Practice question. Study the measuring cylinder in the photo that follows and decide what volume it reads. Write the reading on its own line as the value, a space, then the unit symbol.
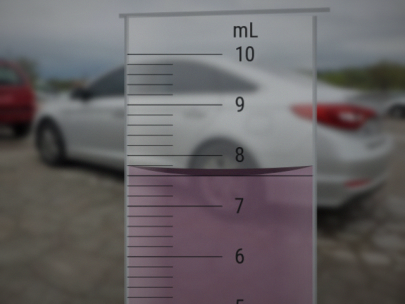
7.6 mL
